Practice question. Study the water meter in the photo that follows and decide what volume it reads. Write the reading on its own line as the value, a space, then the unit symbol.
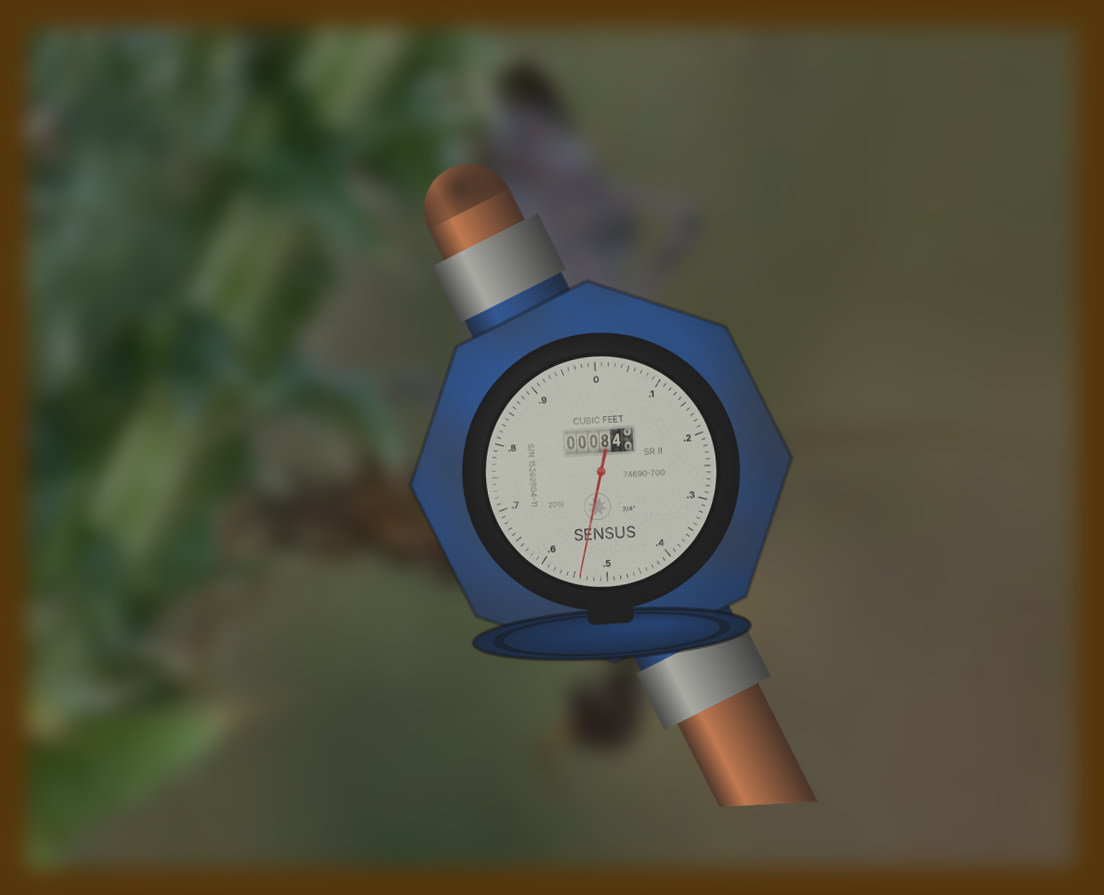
848.54 ft³
